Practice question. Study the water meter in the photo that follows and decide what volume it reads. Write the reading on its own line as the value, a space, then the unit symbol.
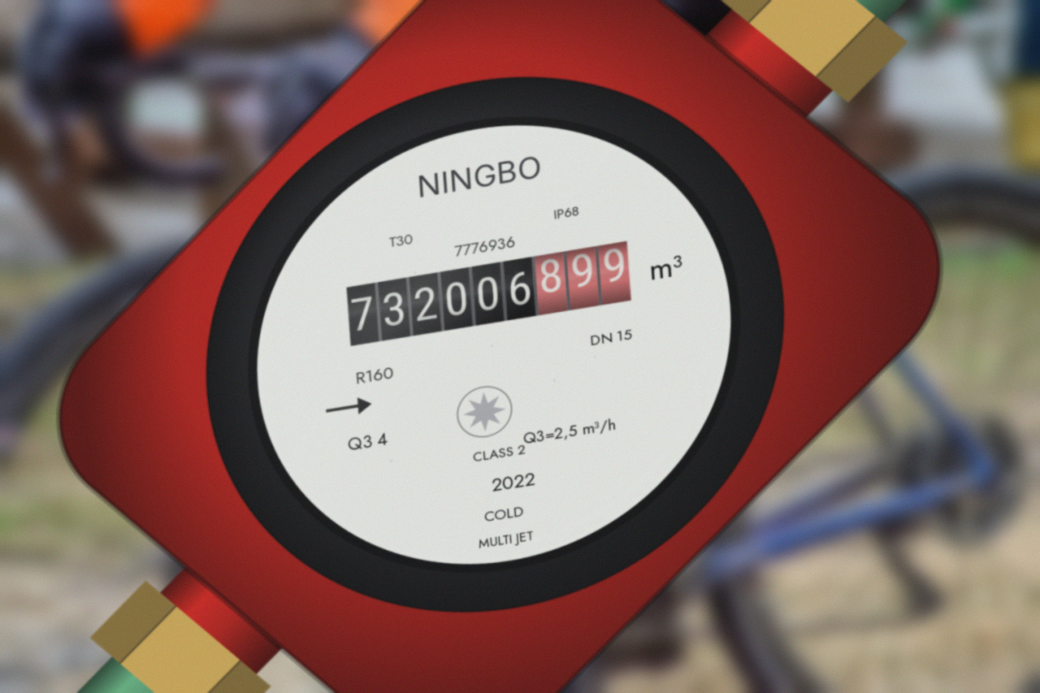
732006.899 m³
